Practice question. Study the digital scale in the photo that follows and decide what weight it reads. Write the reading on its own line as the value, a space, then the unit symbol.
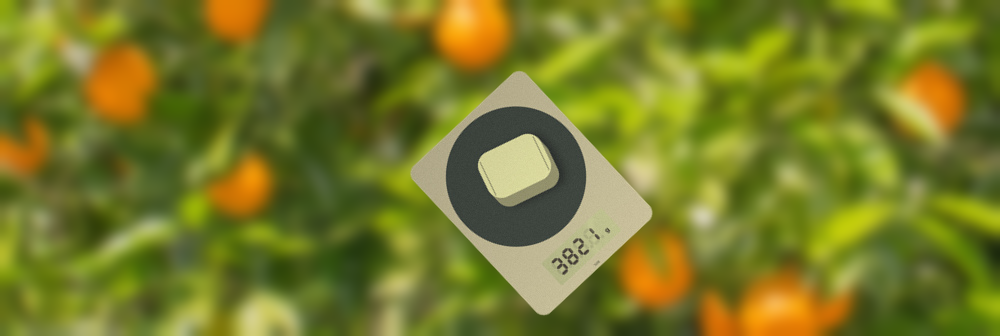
3821 g
